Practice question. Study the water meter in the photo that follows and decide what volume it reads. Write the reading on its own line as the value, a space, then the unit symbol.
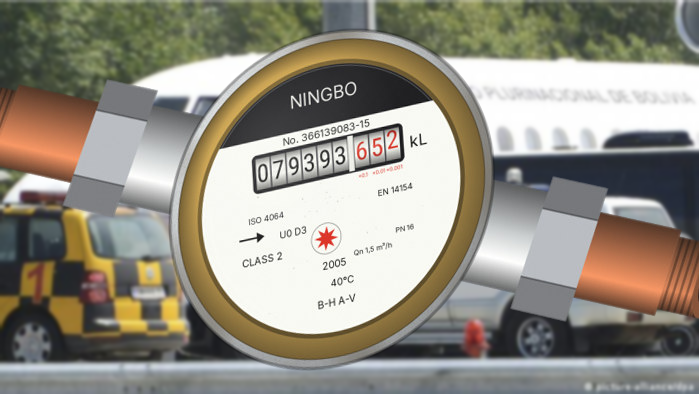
79393.652 kL
